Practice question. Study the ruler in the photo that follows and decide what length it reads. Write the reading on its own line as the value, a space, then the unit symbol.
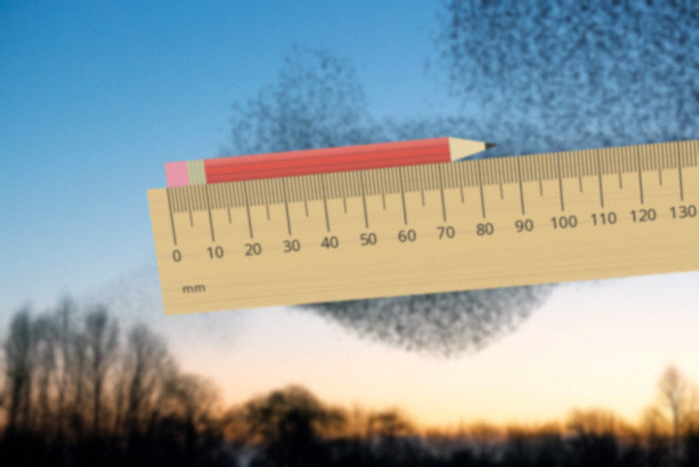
85 mm
